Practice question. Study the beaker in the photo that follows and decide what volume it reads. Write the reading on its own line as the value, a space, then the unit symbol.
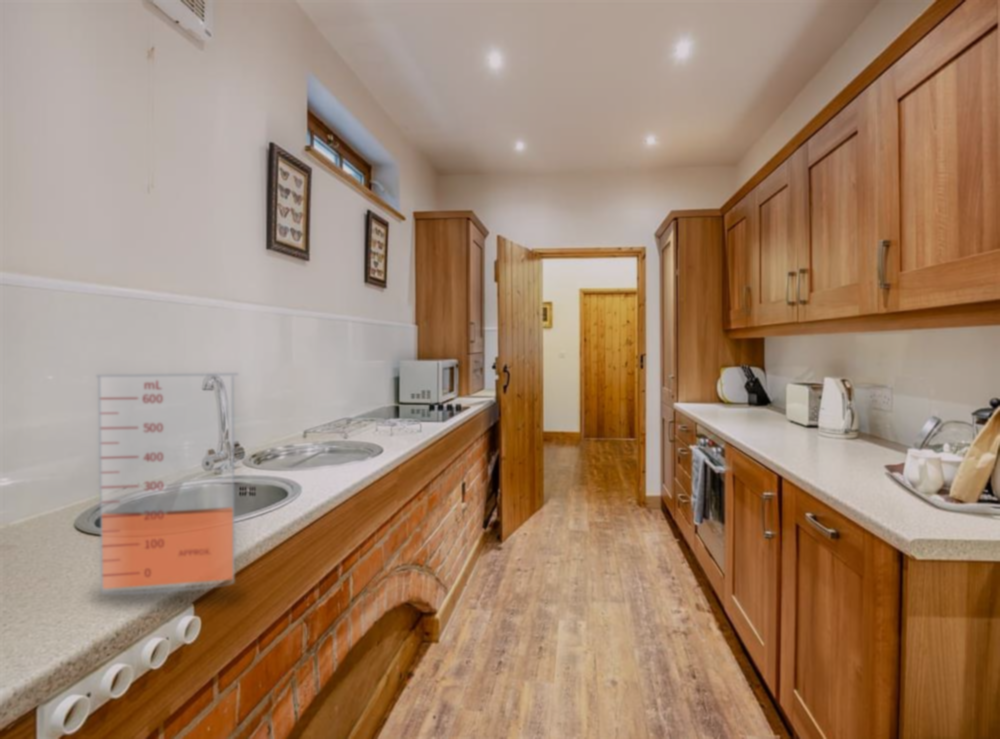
200 mL
